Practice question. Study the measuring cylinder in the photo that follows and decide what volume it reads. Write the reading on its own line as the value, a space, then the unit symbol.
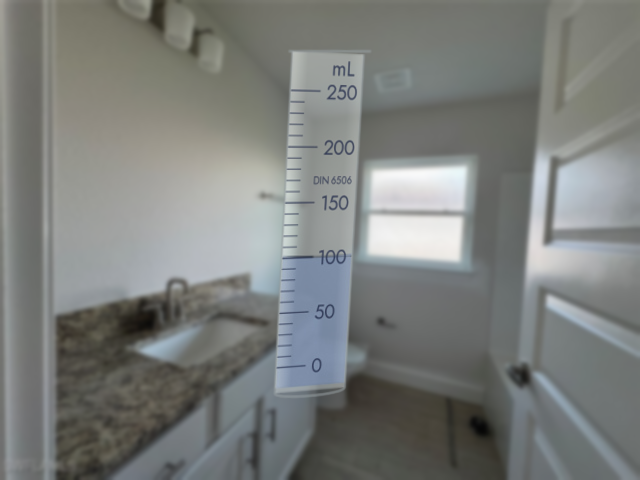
100 mL
